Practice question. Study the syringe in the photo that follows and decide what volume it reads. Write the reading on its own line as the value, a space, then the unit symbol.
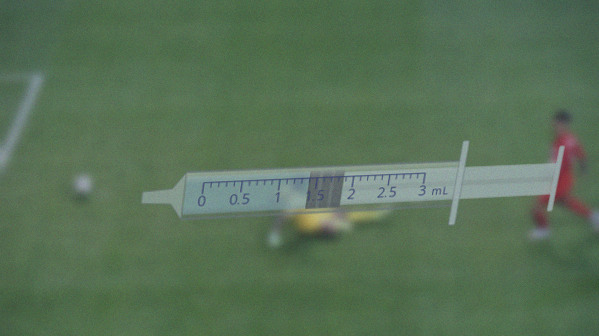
1.4 mL
